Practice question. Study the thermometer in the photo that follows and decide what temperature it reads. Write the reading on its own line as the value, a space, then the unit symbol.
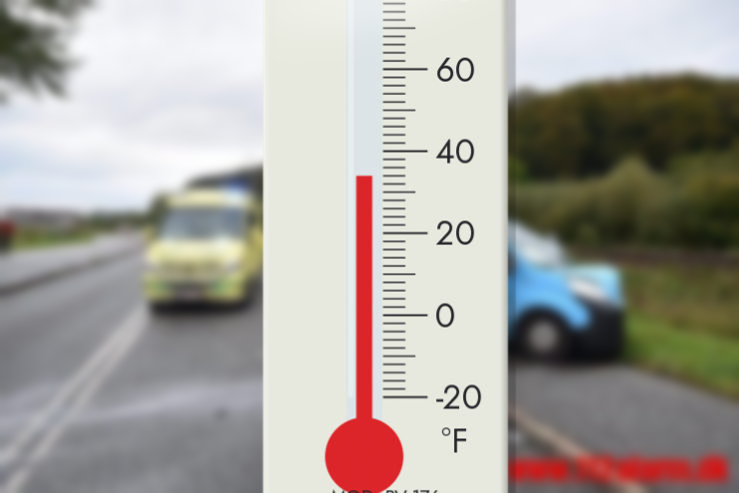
34 °F
